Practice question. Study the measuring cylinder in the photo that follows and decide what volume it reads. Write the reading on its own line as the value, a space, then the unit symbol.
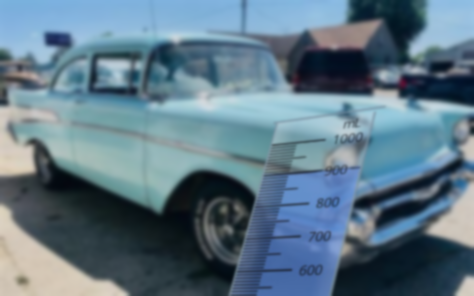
900 mL
